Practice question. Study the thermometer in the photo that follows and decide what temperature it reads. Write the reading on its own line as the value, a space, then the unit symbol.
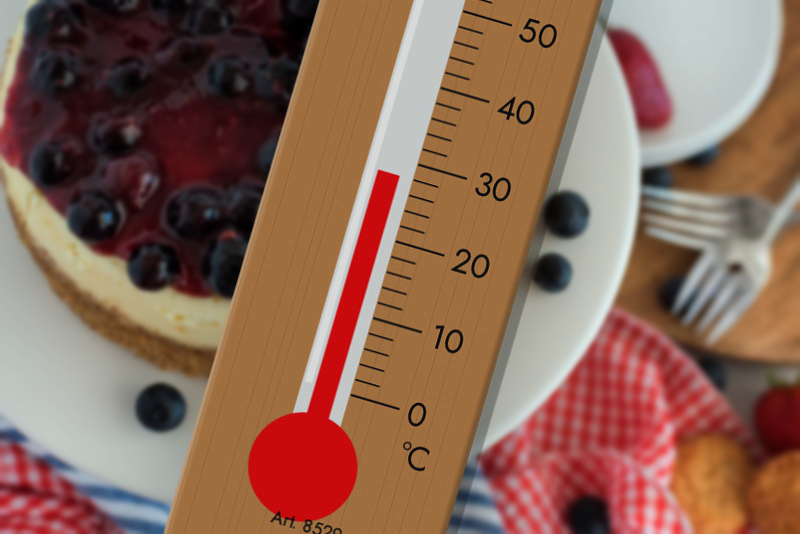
28 °C
